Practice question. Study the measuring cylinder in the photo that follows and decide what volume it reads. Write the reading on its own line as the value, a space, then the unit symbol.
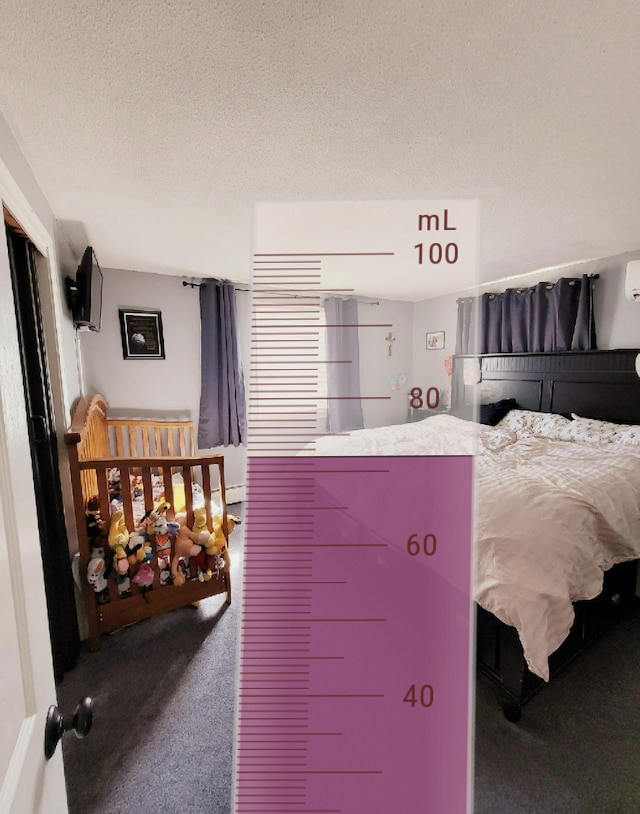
72 mL
